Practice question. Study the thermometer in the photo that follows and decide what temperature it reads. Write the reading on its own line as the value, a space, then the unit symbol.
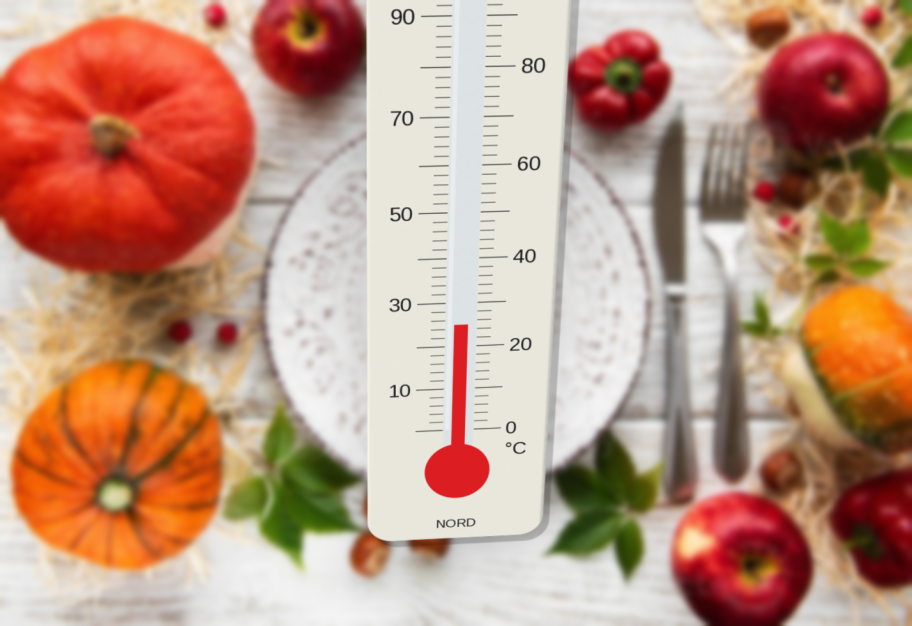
25 °C
